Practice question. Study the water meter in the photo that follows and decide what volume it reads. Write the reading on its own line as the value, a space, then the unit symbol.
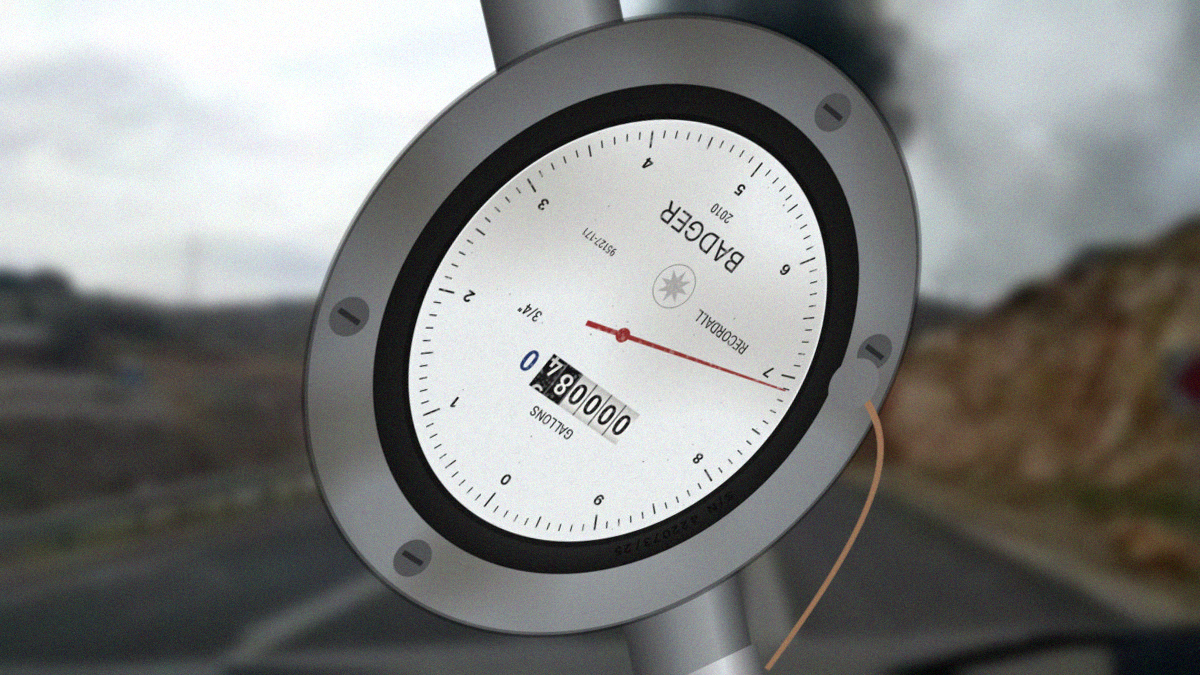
837.1 gal
